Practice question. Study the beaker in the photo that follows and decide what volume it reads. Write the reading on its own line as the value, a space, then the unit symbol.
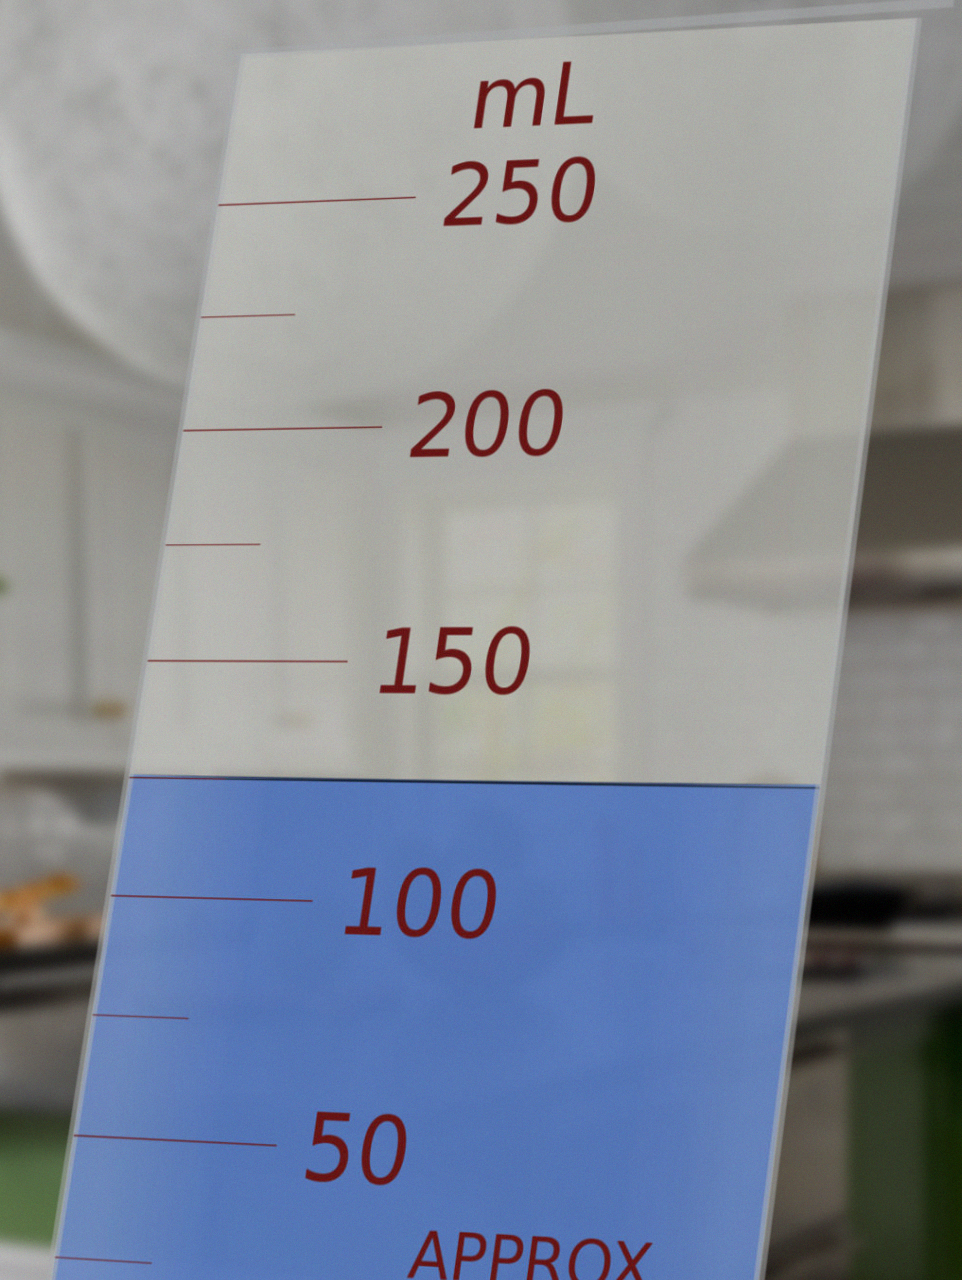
125 mL
